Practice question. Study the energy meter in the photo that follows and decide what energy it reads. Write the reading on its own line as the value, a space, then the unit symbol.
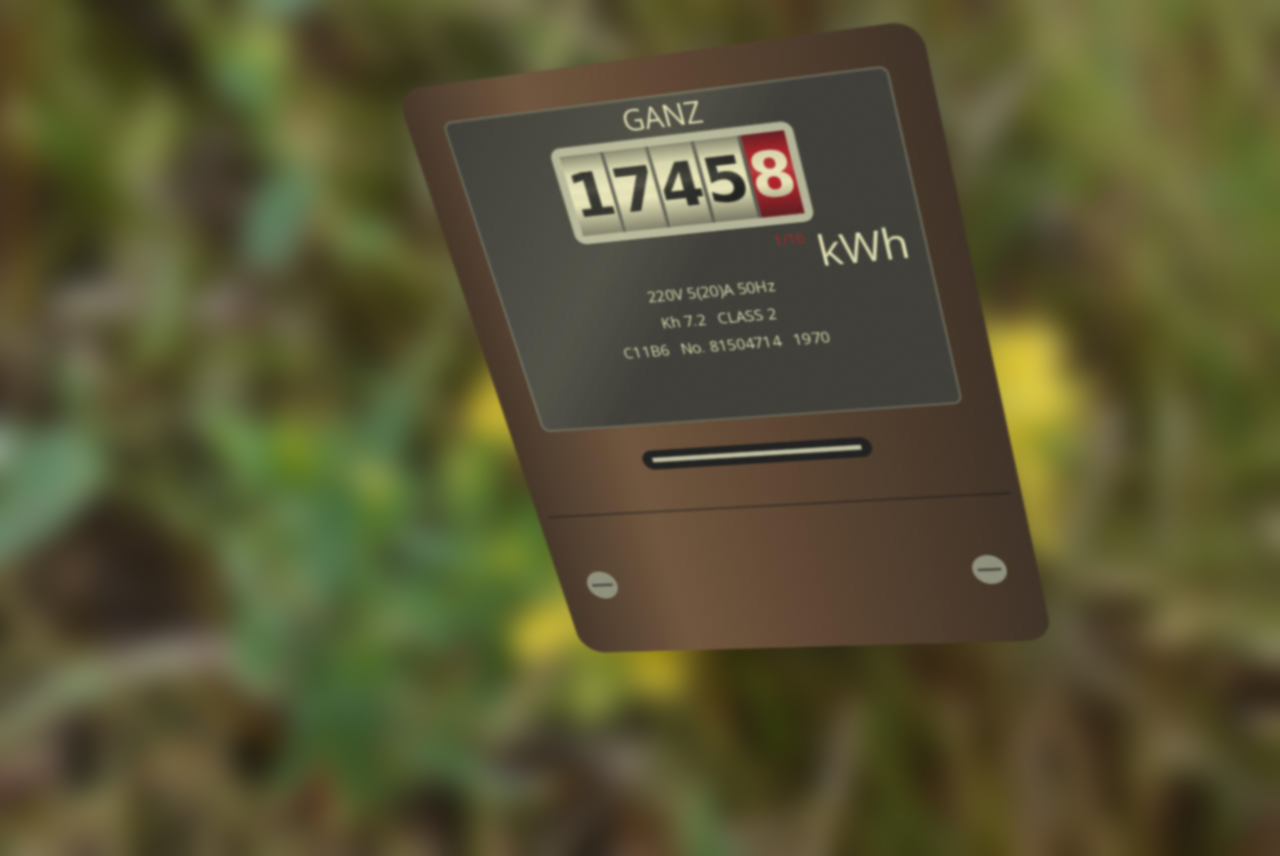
1745.8 kWh
